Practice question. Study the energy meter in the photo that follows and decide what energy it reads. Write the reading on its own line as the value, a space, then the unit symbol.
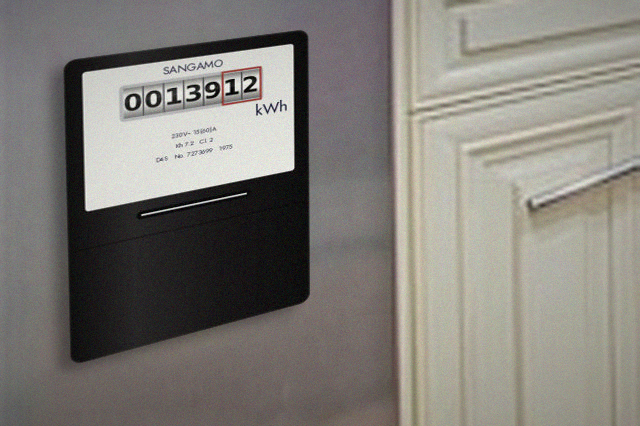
139.12 kWh
